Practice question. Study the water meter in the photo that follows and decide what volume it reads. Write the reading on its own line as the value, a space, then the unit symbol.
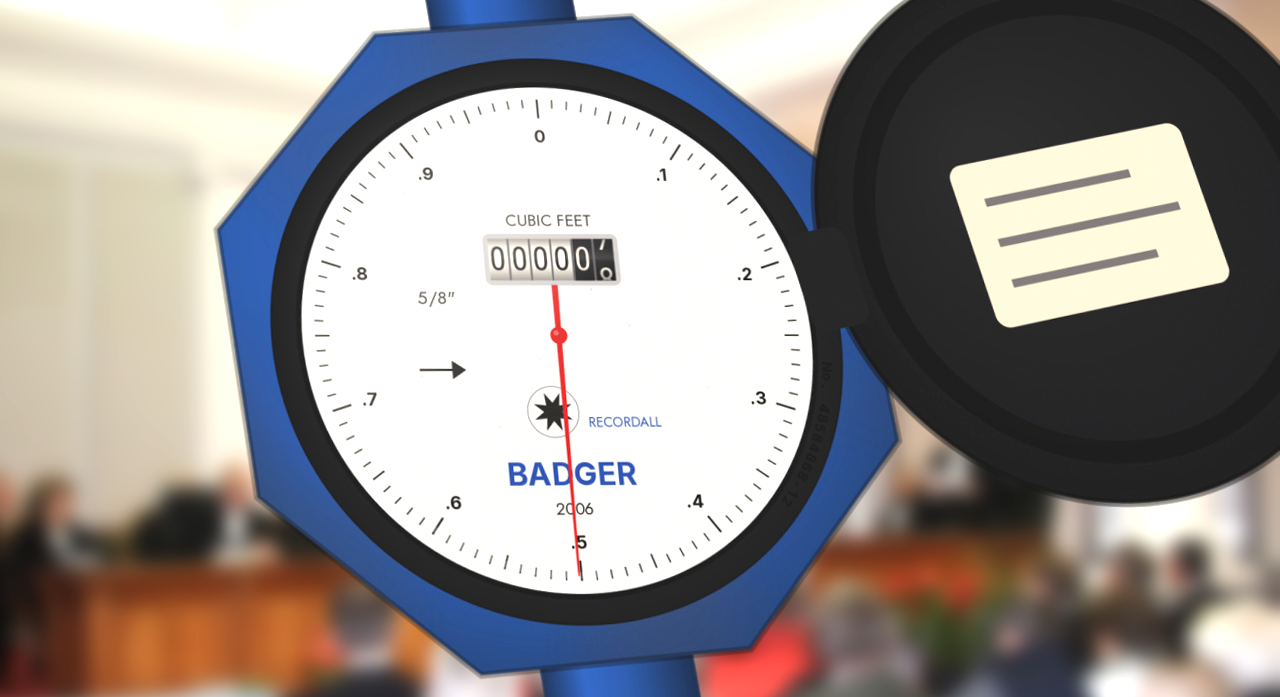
7.50 ft³
